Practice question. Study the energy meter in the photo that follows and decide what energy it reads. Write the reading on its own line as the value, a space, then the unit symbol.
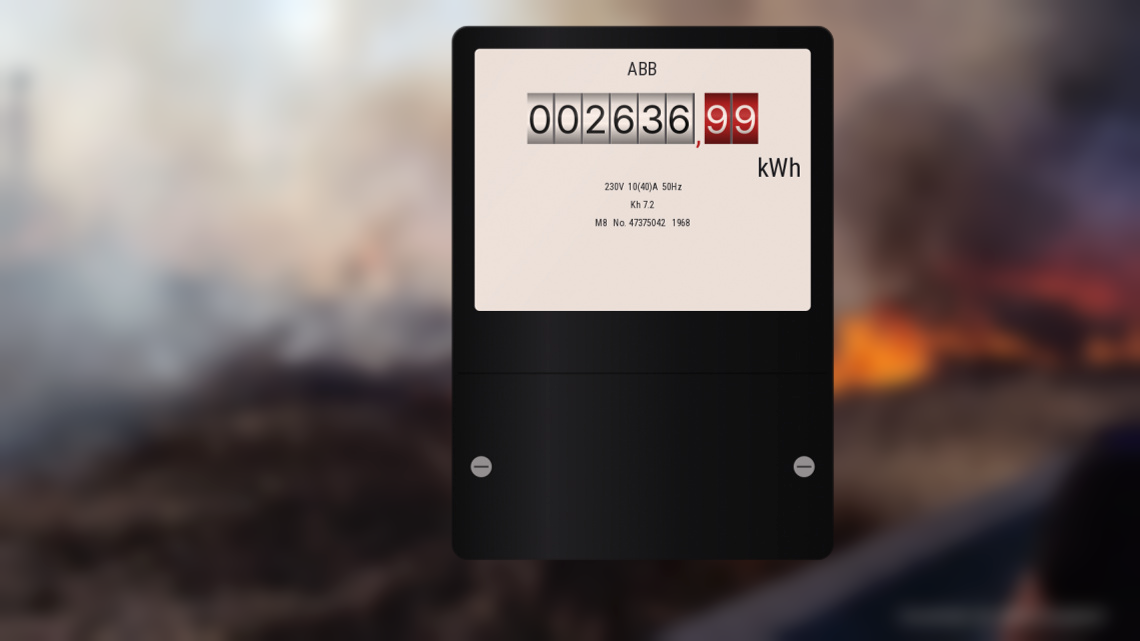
2636.99 kWh
